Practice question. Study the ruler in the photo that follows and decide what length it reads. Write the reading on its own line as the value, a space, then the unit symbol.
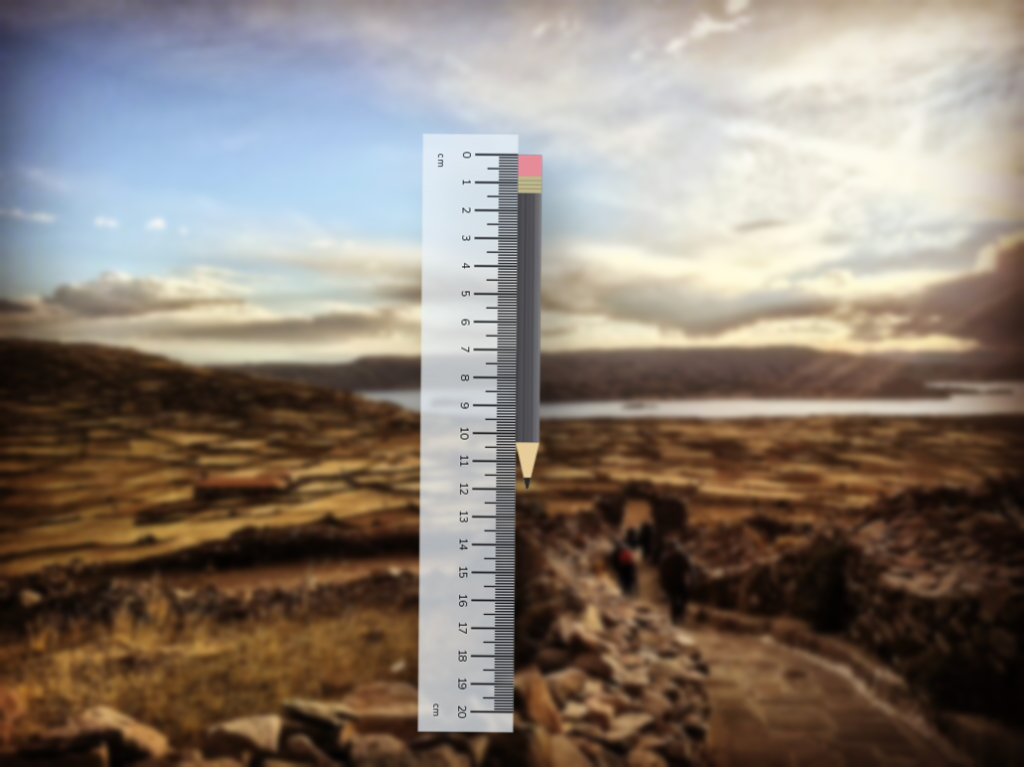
12 cm
